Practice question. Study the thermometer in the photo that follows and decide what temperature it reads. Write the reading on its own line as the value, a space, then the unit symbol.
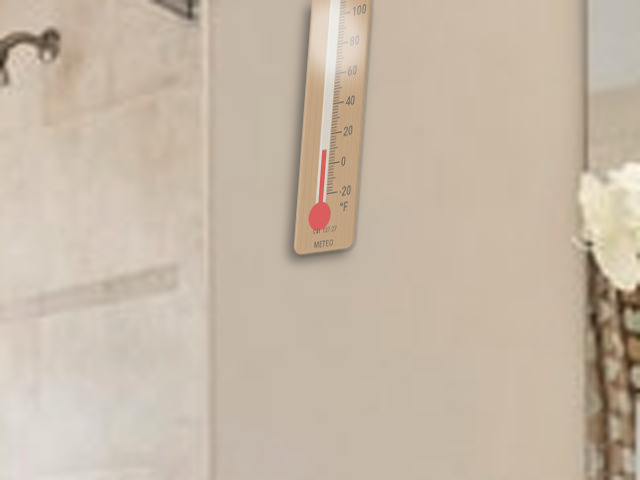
10 °F
